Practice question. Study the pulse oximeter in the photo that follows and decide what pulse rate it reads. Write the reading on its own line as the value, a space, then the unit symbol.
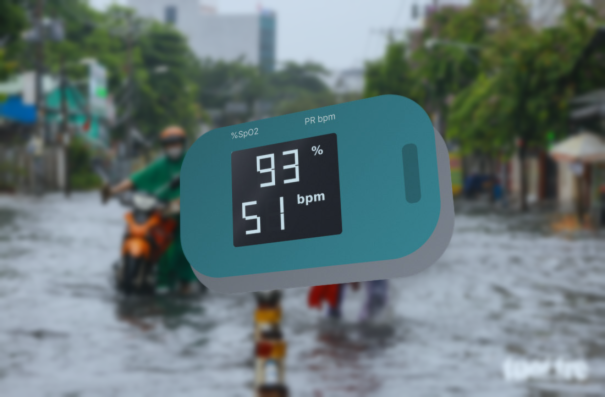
51 bpm
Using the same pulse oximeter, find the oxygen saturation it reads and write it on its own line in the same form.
93 %
